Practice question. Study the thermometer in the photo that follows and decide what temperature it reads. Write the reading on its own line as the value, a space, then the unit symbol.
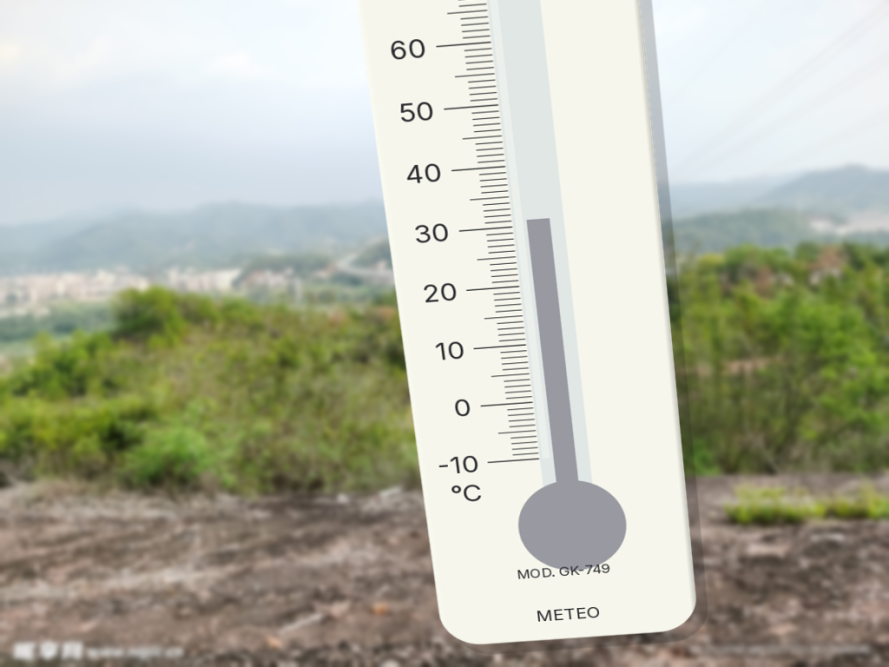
31 °C
